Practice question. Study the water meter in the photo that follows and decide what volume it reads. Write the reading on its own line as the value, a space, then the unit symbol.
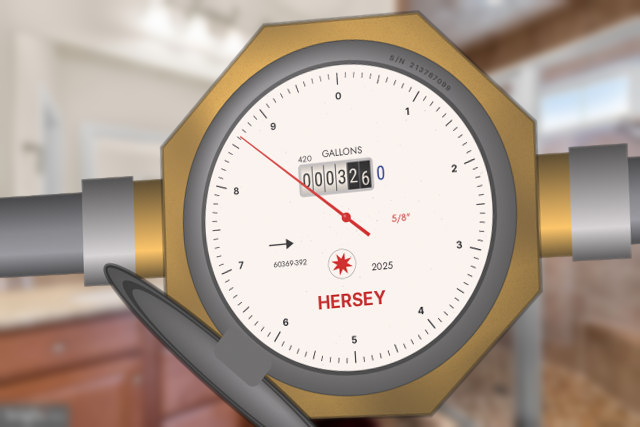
3258.6 gal
